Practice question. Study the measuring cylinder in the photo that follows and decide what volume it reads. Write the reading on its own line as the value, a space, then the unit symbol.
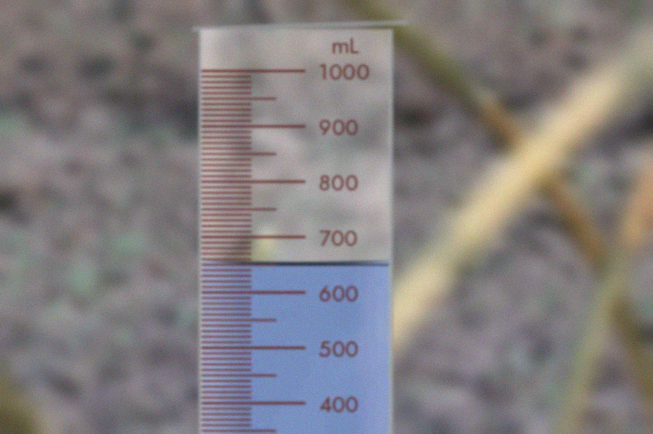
650 mL
